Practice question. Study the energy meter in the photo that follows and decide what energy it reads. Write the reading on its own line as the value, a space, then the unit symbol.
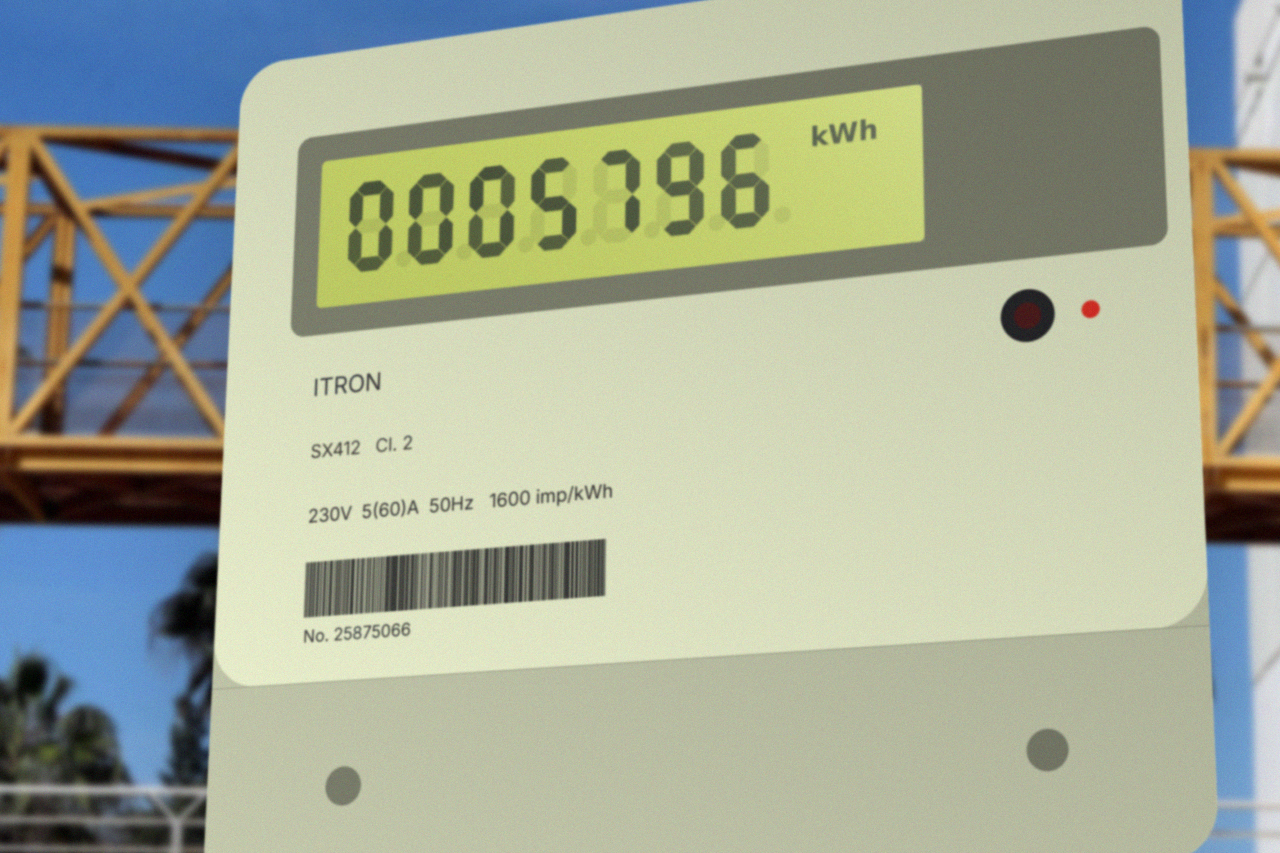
5796 kWh
